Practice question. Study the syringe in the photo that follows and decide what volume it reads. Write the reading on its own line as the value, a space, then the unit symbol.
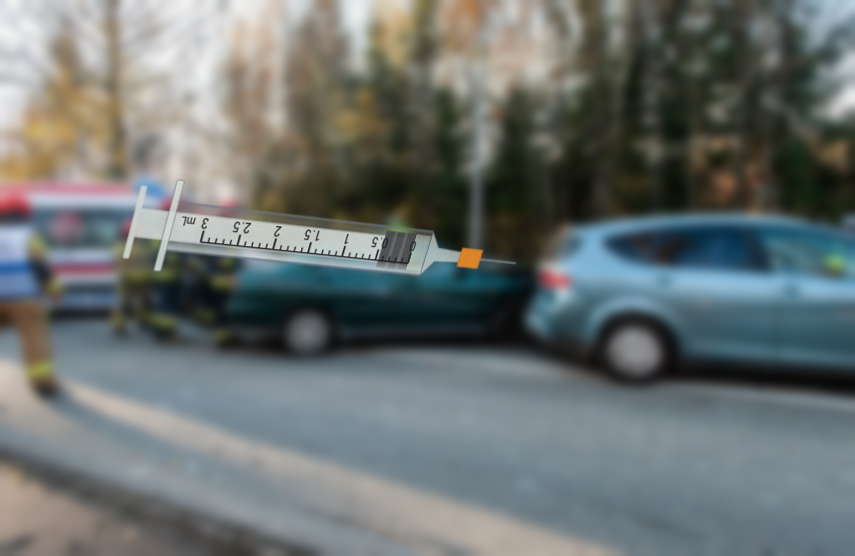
0 mL
